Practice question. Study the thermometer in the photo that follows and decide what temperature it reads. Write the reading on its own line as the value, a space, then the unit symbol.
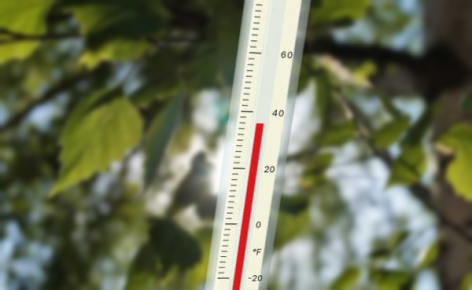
36 °F
